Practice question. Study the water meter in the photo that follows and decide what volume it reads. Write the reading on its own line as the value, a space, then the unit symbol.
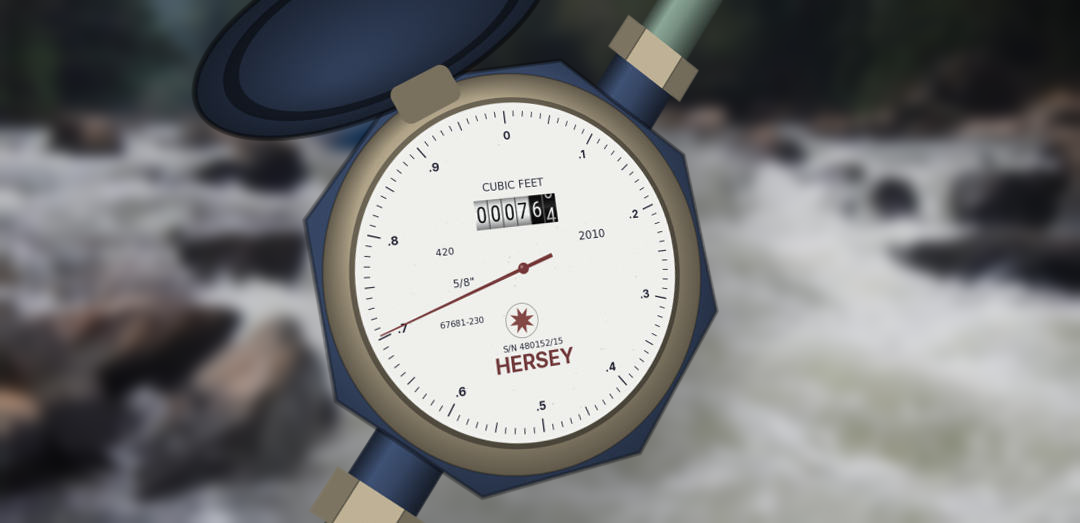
763.70 ft³
